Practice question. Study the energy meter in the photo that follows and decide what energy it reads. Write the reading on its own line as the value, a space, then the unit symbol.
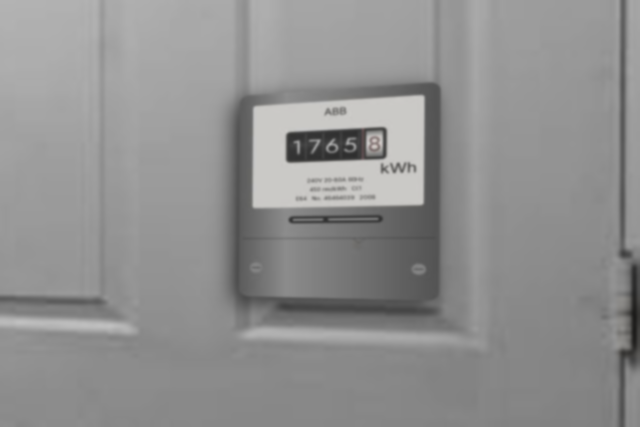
1765.8 kWh
